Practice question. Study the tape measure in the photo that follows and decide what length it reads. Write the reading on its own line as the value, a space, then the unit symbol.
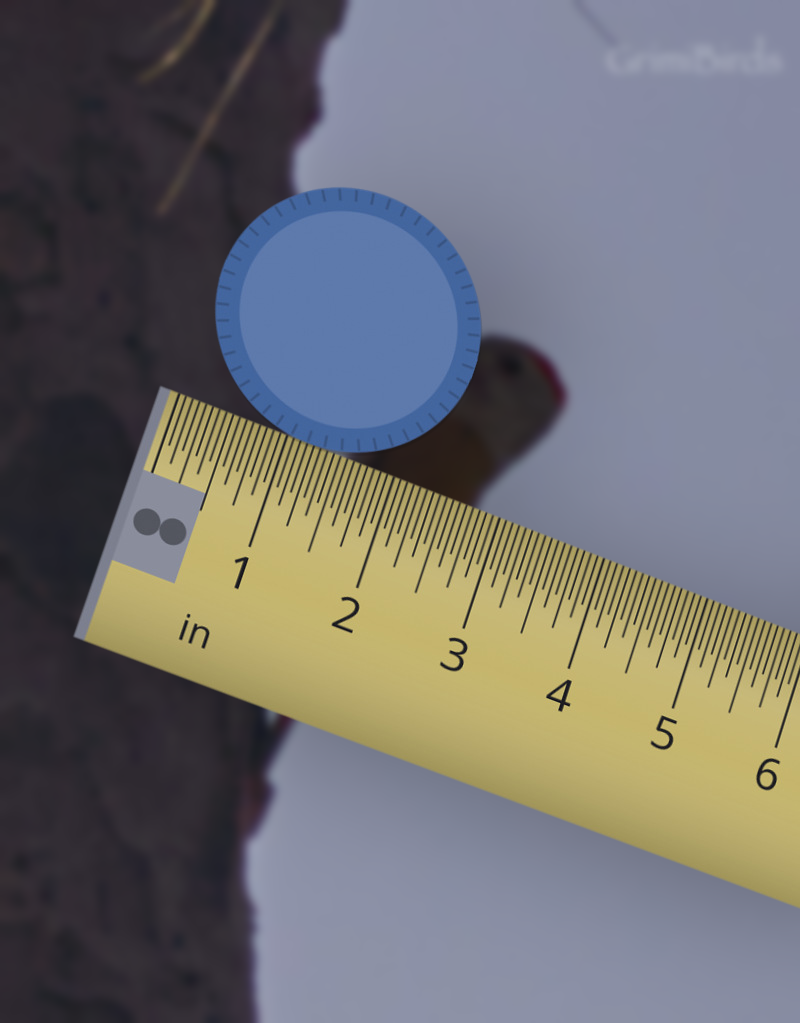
2.375 in
